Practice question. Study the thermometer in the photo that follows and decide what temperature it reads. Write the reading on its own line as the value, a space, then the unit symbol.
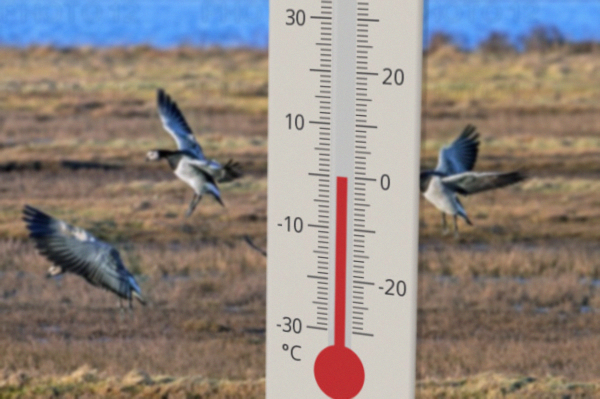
0 °C
